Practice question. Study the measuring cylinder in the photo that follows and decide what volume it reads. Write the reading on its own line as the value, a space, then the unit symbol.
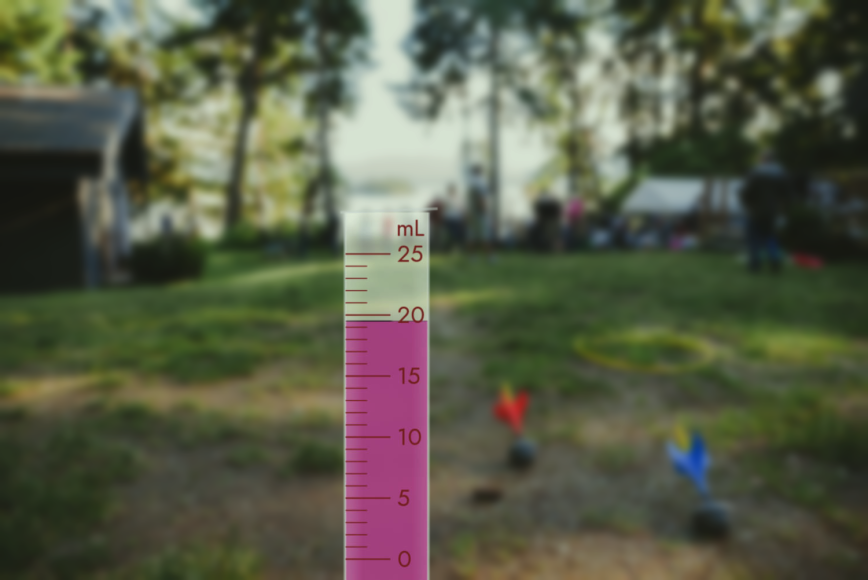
19.5 mL
